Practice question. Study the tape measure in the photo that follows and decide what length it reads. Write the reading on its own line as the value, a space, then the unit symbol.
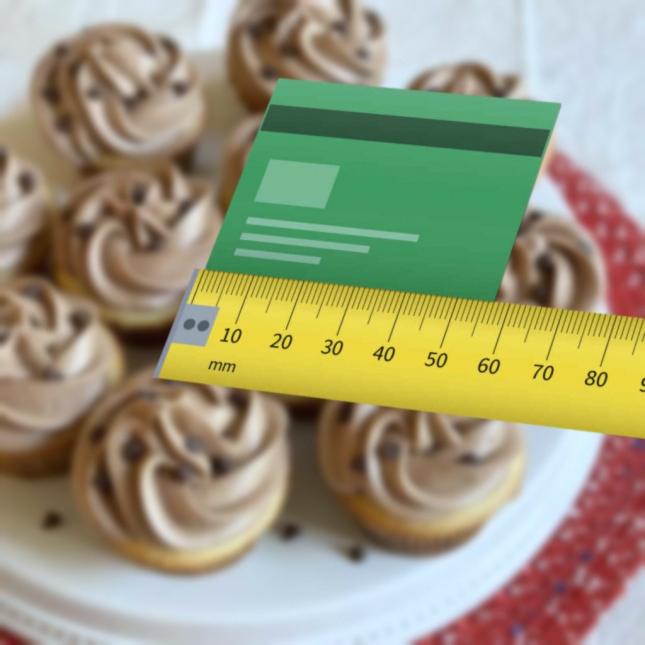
57 mm
